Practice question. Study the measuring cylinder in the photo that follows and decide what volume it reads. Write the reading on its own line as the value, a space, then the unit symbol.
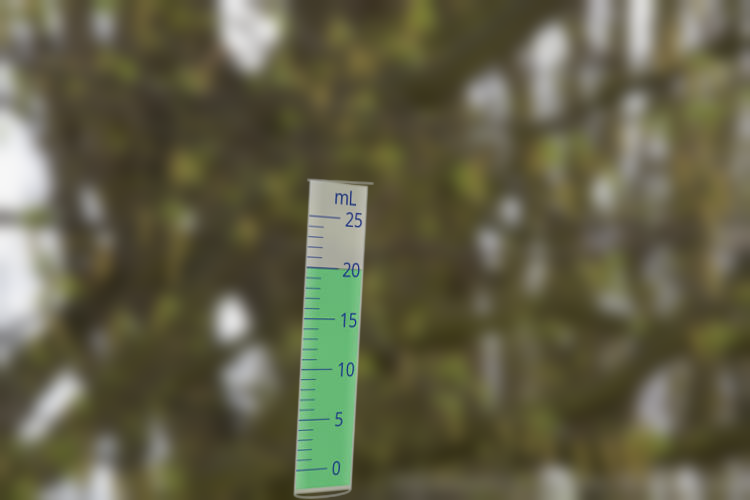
20 mL
